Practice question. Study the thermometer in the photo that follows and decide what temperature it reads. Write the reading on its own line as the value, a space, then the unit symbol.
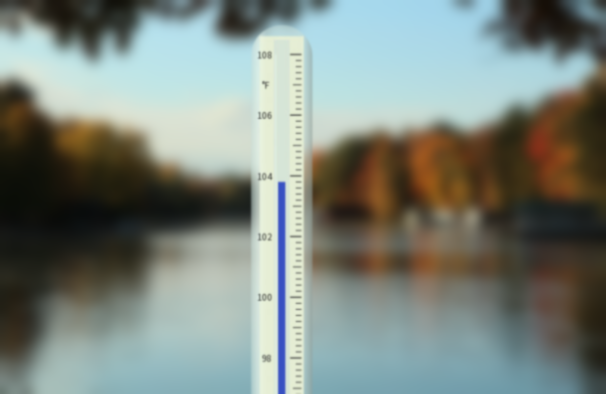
103.8 °F
